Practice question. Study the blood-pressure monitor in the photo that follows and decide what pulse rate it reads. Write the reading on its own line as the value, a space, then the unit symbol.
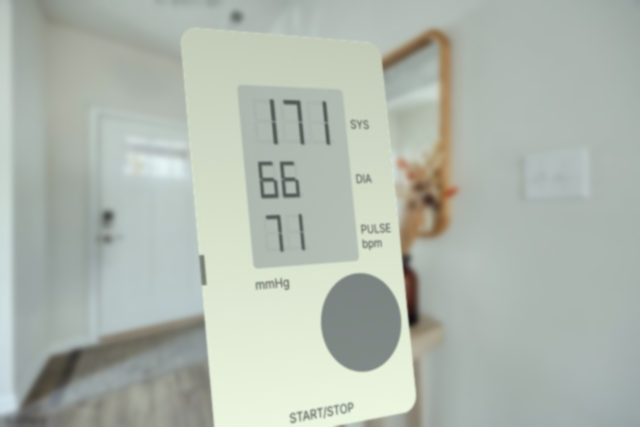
71 bpm
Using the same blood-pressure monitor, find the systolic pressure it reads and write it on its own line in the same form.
171 mmHg
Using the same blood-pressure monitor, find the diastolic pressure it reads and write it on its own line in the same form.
66 mmHg
